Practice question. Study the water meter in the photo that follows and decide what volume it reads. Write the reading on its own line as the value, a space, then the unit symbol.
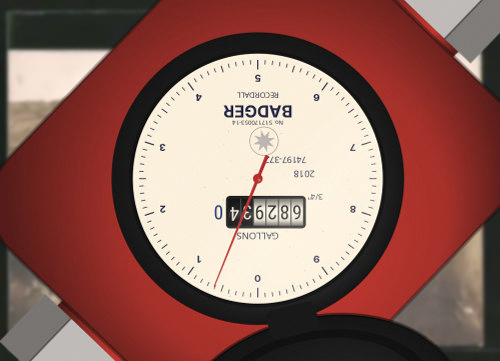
6829340.6 gal
